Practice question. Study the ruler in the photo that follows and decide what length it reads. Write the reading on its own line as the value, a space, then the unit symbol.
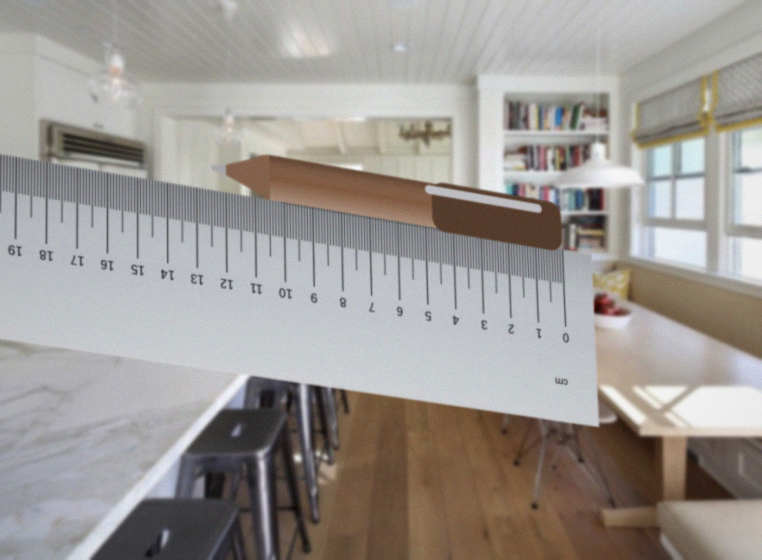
12.5 cm
